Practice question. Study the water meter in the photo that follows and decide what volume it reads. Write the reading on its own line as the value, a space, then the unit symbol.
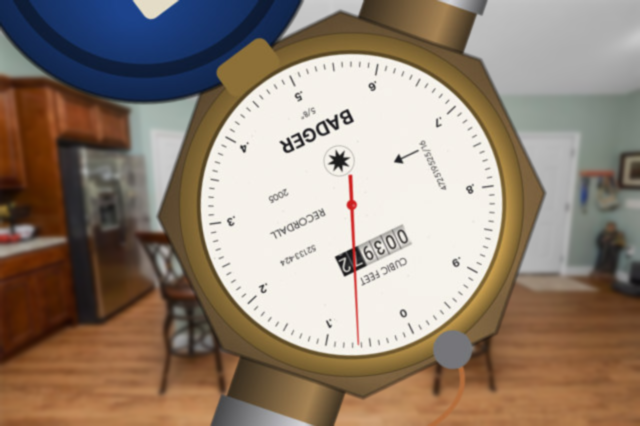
3972.06 ft³
